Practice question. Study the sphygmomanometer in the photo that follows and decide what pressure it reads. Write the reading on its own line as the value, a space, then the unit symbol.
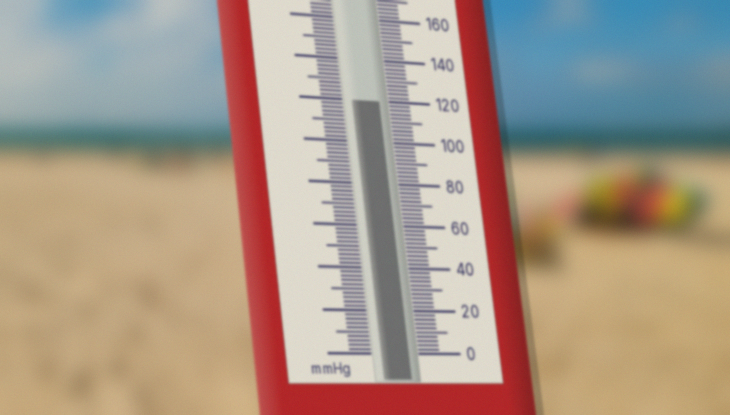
120 mmHg
